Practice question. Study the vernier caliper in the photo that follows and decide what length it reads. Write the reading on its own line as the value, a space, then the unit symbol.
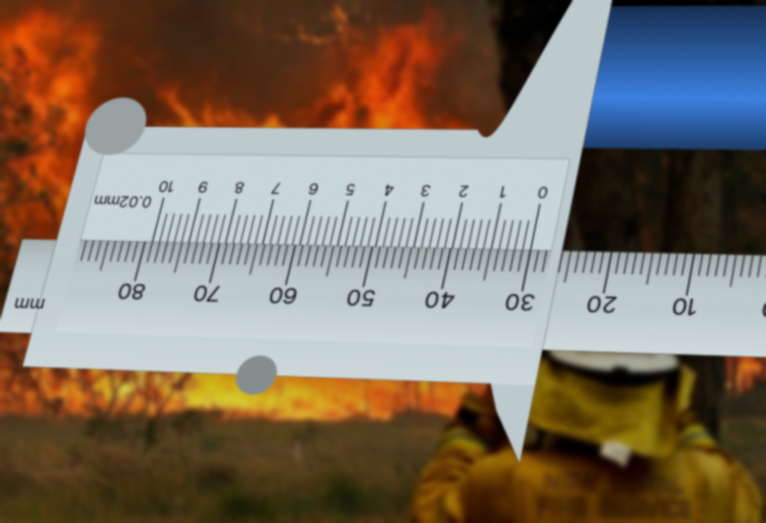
30.0 mm
